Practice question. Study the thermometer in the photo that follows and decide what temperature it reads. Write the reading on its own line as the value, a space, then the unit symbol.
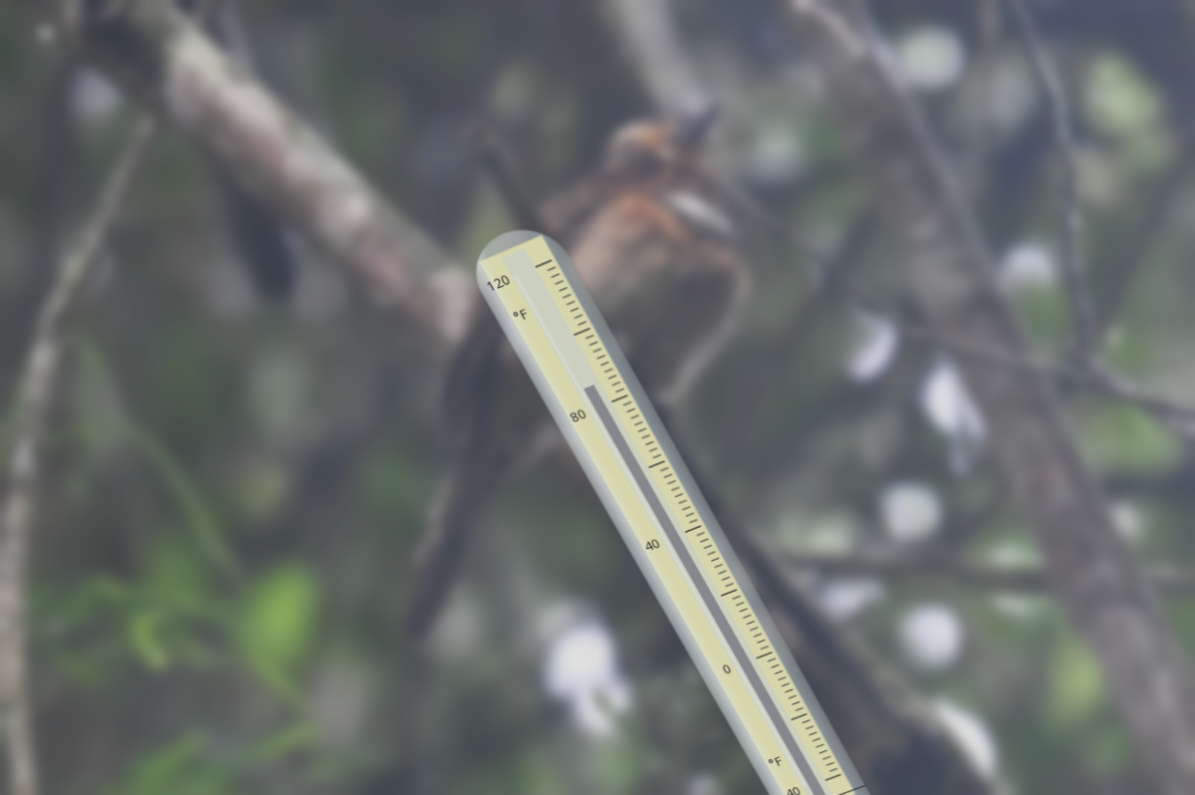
86 °F
